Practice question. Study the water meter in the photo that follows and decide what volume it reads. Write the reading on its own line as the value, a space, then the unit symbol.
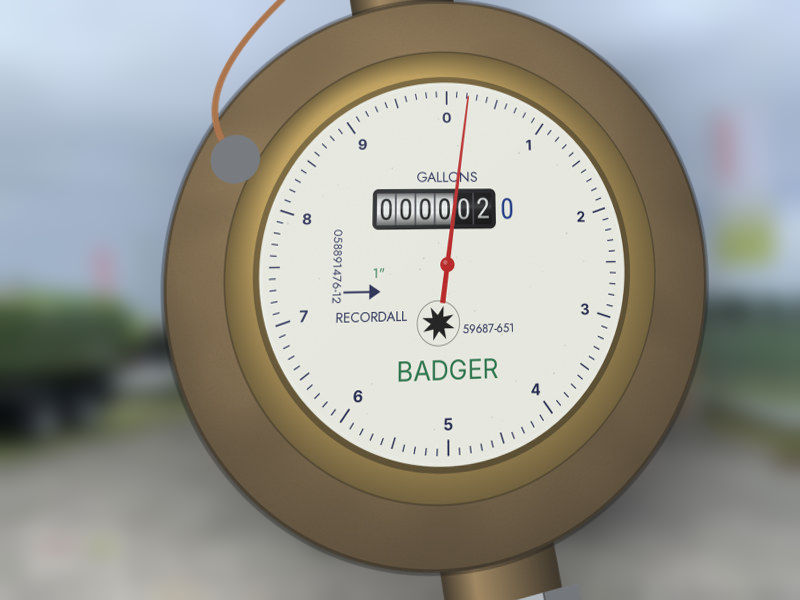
20.2 gal
